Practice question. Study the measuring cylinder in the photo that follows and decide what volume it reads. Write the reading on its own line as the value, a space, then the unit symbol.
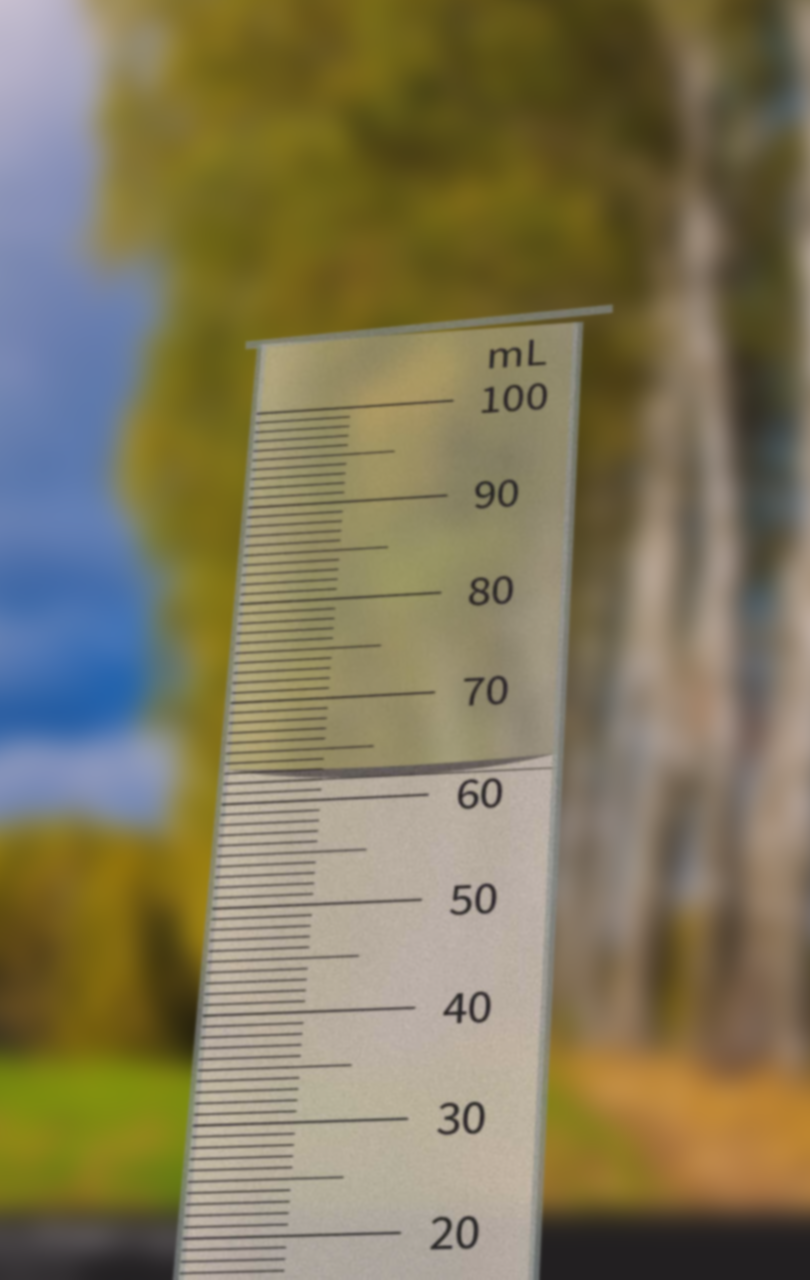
62 mL
